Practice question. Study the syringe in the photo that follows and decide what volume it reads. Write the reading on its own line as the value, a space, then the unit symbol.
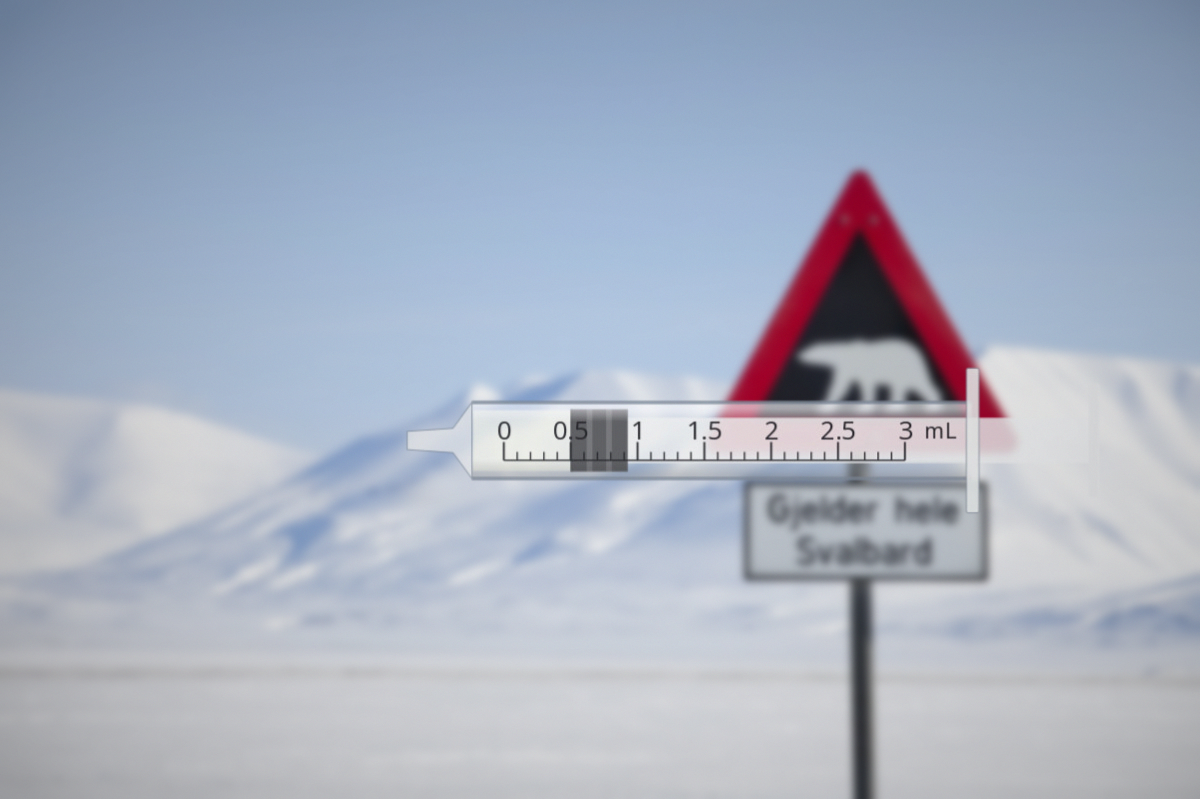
0.5 mL
